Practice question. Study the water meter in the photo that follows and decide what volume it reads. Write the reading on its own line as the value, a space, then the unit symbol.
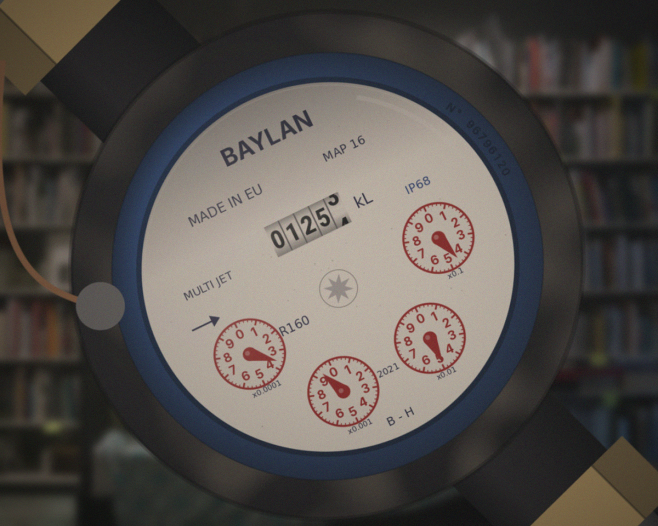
1253.4493 kL
